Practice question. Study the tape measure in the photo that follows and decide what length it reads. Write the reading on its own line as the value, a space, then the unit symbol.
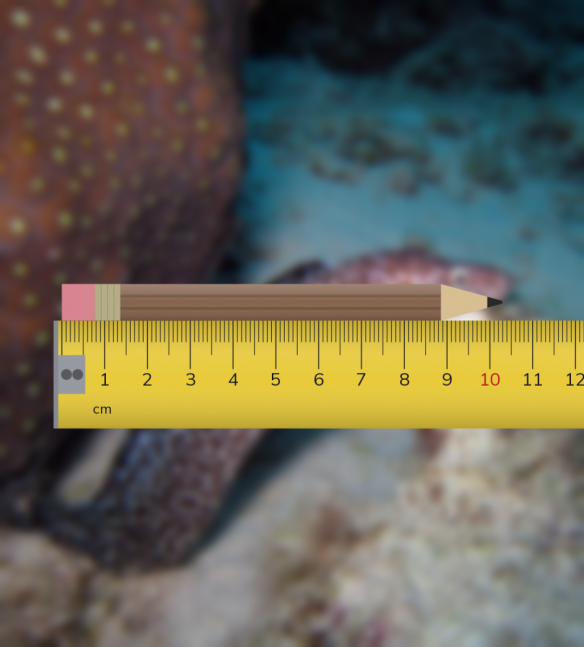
10.3 cm
